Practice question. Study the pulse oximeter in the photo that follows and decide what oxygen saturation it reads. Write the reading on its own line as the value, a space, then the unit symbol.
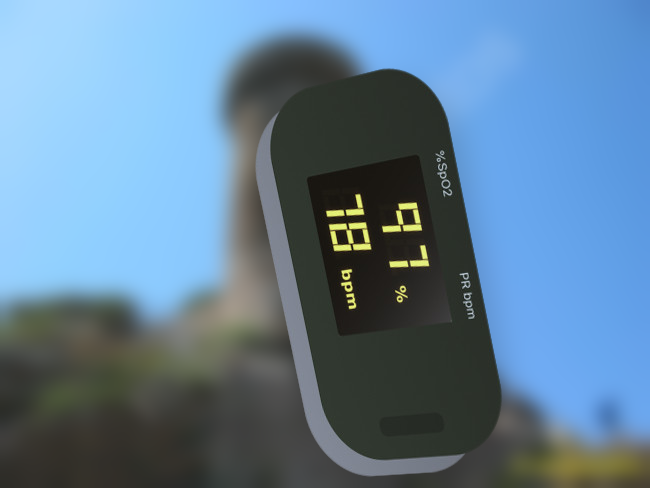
97 %
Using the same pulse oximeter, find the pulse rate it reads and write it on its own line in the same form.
78 bpm
